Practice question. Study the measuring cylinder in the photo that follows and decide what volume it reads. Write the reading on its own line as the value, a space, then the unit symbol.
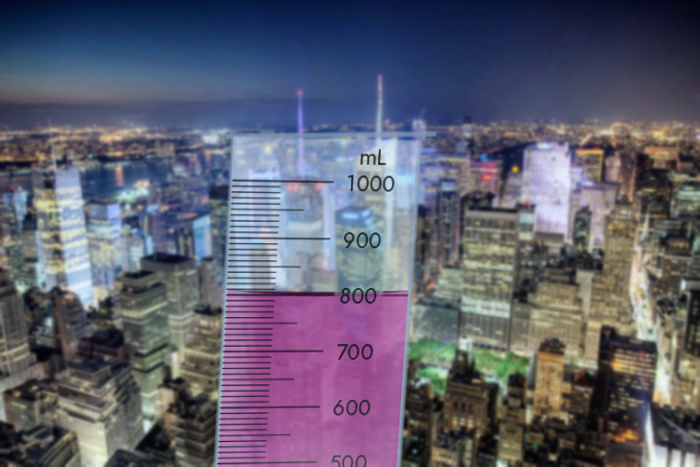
800 mL
